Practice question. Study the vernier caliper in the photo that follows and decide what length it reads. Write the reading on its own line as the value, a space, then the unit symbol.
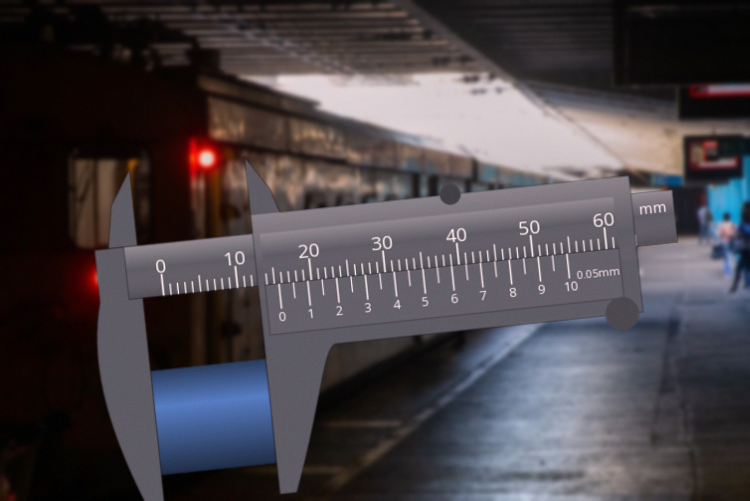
15.6 mm
